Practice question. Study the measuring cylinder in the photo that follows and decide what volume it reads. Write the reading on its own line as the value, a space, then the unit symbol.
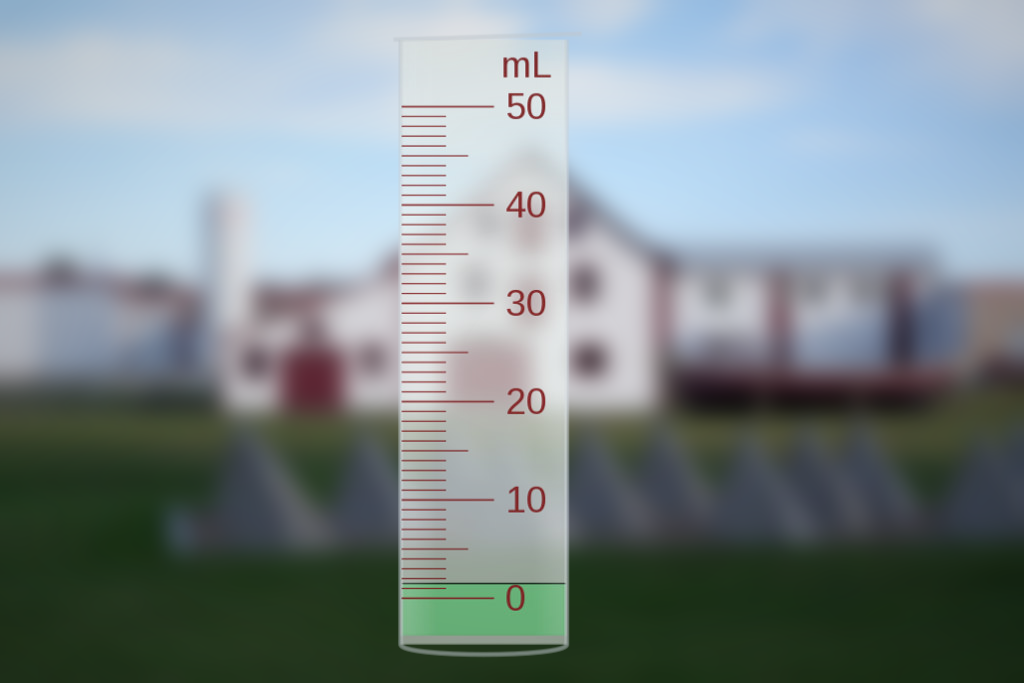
1.5 mL
